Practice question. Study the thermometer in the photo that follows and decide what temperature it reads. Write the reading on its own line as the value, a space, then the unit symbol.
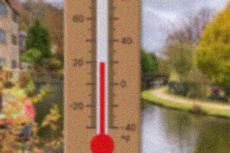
20 °F
